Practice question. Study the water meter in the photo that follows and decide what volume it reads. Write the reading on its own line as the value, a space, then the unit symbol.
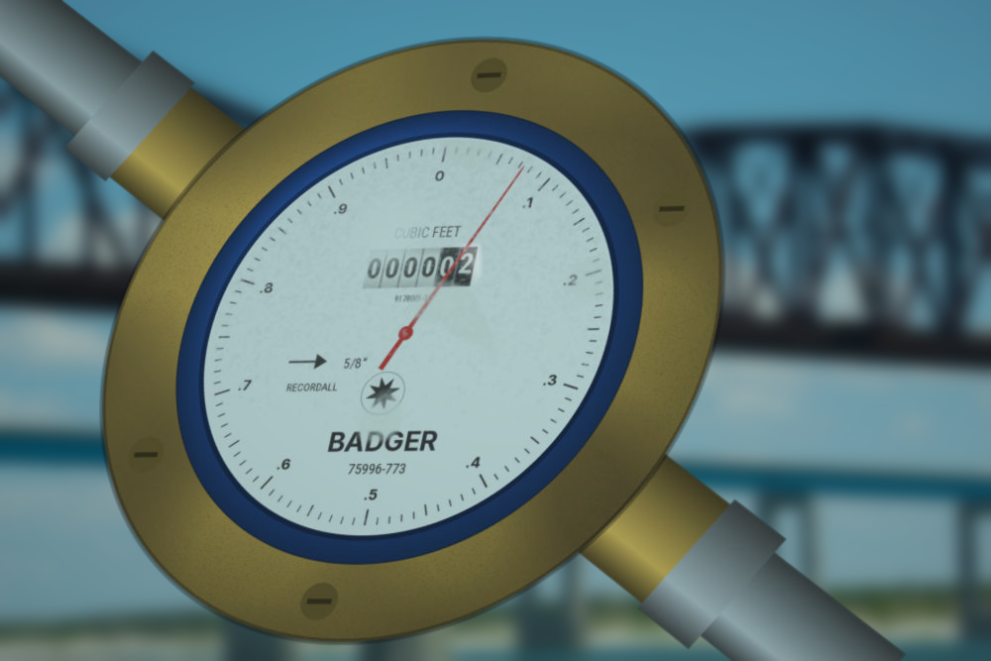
2.07 ft³
